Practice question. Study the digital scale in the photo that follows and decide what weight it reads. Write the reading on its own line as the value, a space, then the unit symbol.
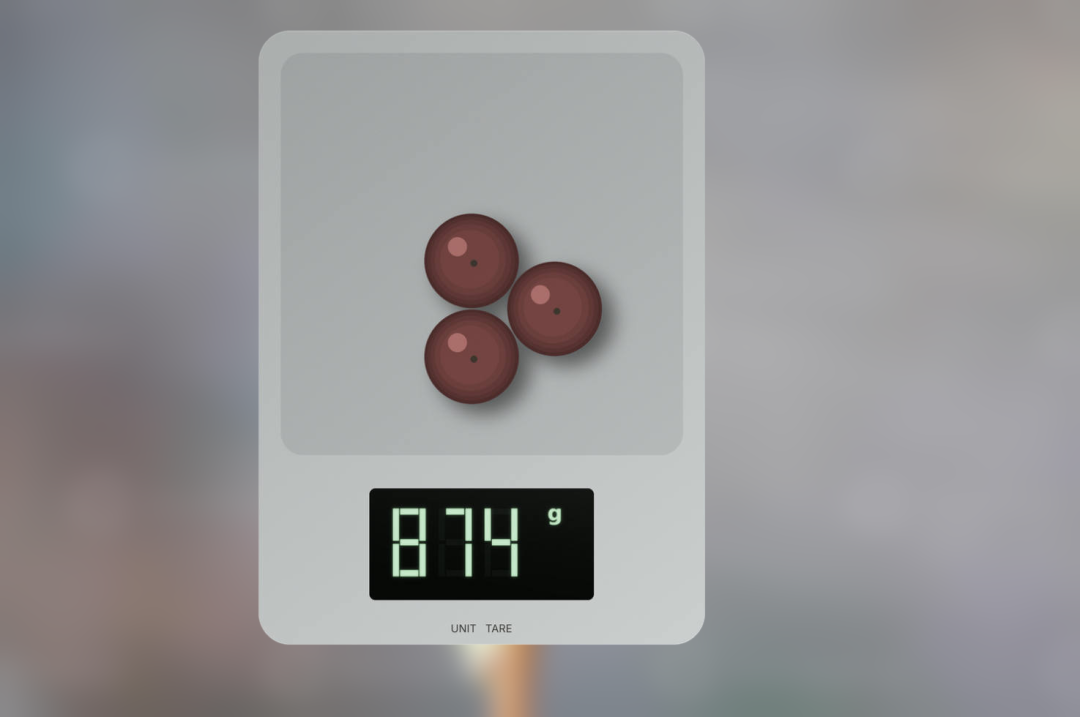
874 g
